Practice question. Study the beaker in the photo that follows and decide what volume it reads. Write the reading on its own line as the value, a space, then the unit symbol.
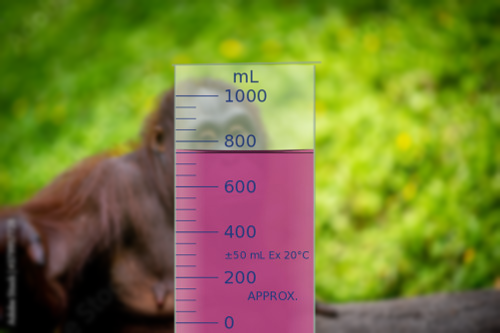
750 mL
